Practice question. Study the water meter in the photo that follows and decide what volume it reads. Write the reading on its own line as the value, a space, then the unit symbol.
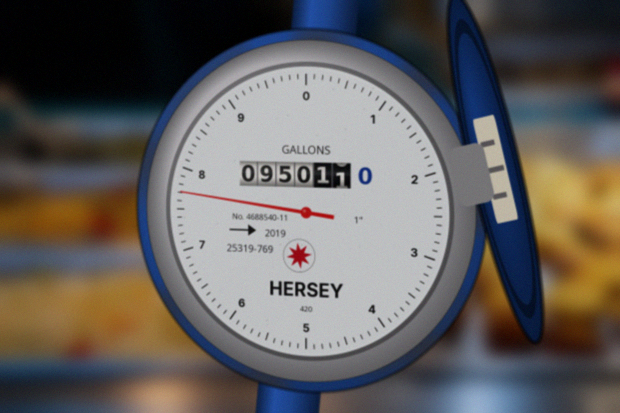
950107.7 gal
